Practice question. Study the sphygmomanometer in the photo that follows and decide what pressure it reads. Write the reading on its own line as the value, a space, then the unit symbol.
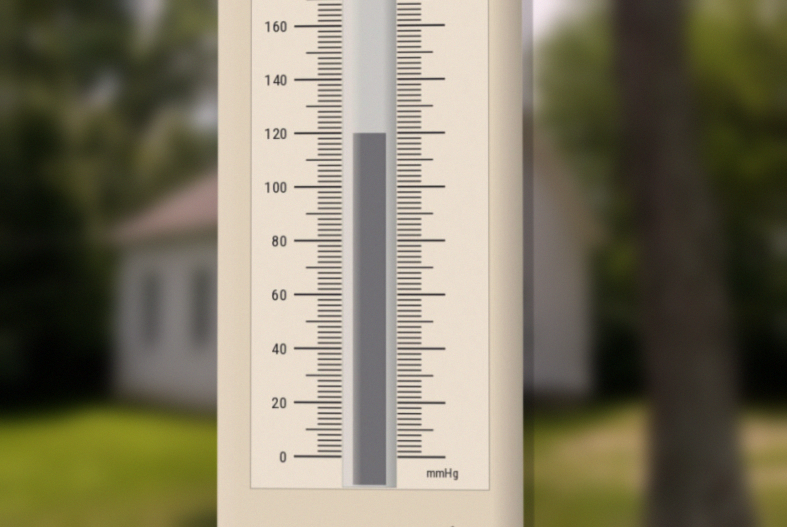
120 mmHg
